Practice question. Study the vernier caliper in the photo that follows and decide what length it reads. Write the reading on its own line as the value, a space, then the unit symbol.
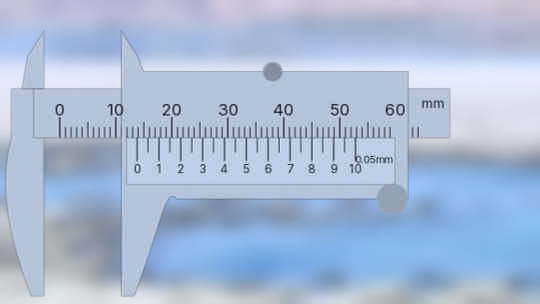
13.8 mm
